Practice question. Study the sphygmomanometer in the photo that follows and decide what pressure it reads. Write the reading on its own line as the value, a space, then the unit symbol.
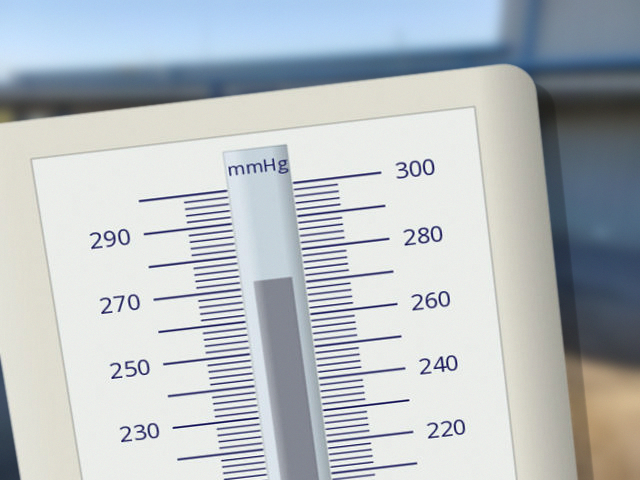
272 mmHg
